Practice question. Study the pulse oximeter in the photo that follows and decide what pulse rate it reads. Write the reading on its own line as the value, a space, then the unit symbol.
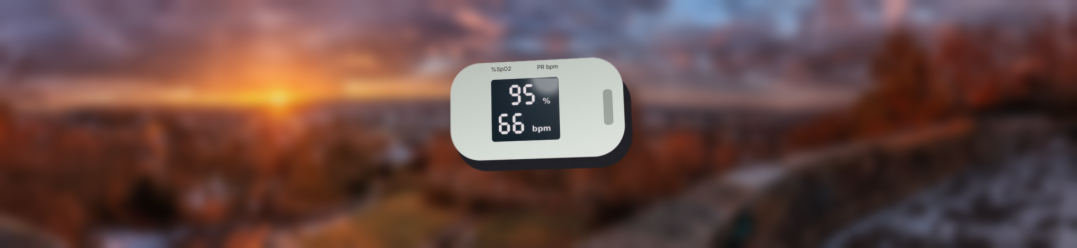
66 bpm
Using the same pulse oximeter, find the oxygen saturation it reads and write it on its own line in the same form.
95 %
